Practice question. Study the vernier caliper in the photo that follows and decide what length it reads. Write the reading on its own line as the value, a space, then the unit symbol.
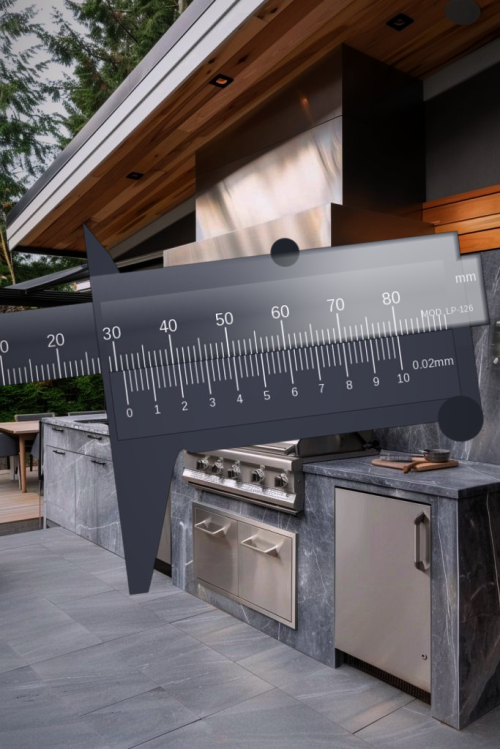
31.2 mm
